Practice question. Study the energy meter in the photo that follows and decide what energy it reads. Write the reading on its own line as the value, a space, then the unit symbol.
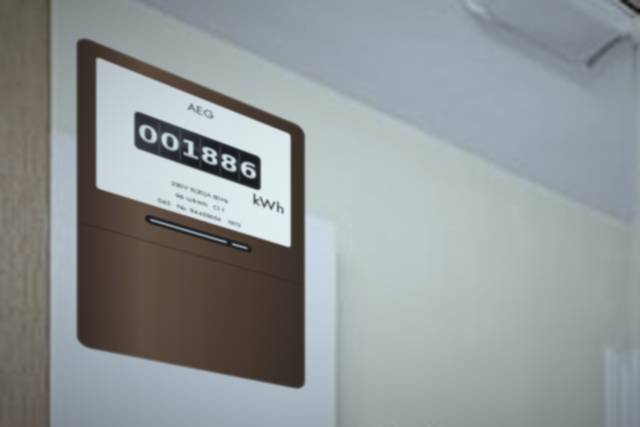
1886 kWh
